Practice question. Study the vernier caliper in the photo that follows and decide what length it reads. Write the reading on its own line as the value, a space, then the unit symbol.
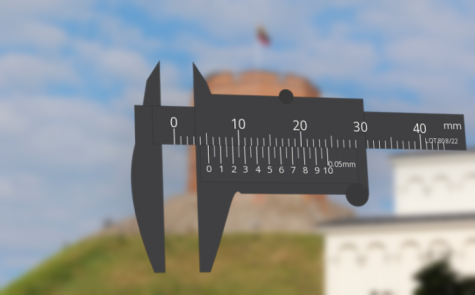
5.2 mm
